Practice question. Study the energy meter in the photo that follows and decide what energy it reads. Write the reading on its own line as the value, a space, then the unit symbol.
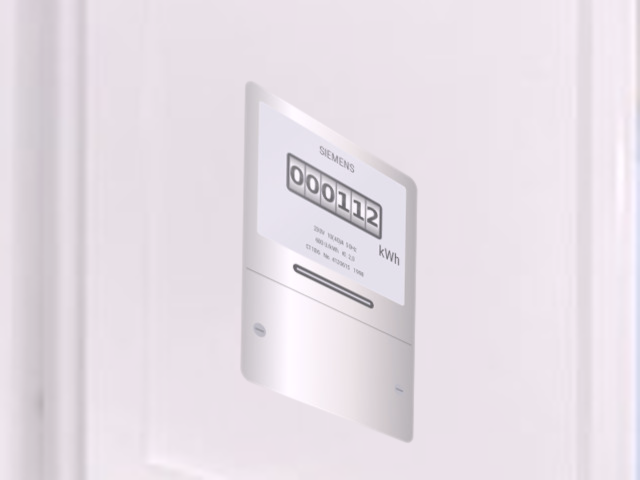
112 kWh
